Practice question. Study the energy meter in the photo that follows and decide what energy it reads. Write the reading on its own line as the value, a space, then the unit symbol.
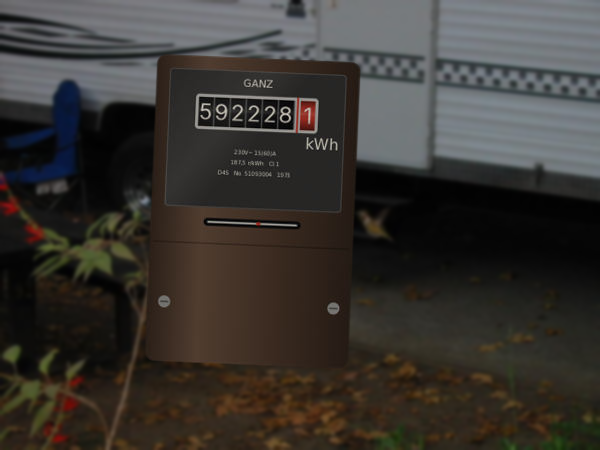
592228.1 kWh
